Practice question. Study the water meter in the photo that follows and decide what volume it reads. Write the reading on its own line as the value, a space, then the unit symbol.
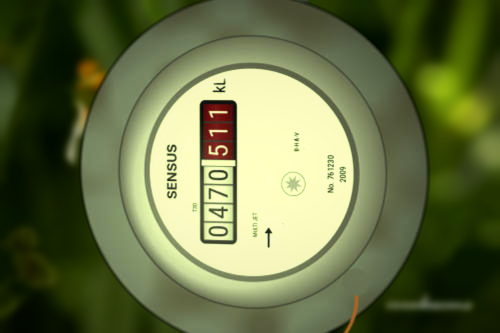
470.511 kL
